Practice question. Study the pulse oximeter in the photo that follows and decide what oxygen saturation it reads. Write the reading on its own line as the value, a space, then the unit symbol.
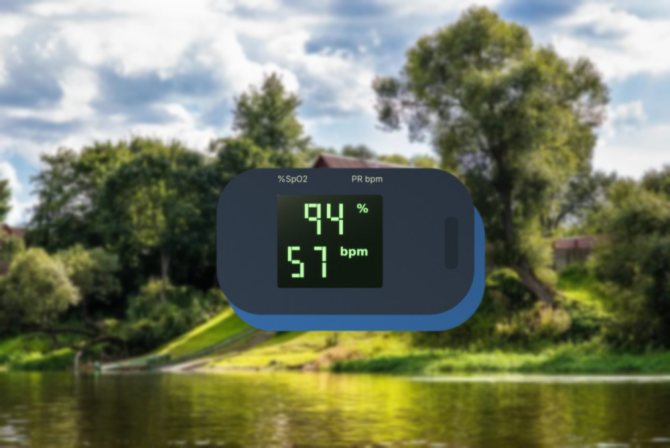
94 %
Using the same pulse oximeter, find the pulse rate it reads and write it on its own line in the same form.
57 bpm
